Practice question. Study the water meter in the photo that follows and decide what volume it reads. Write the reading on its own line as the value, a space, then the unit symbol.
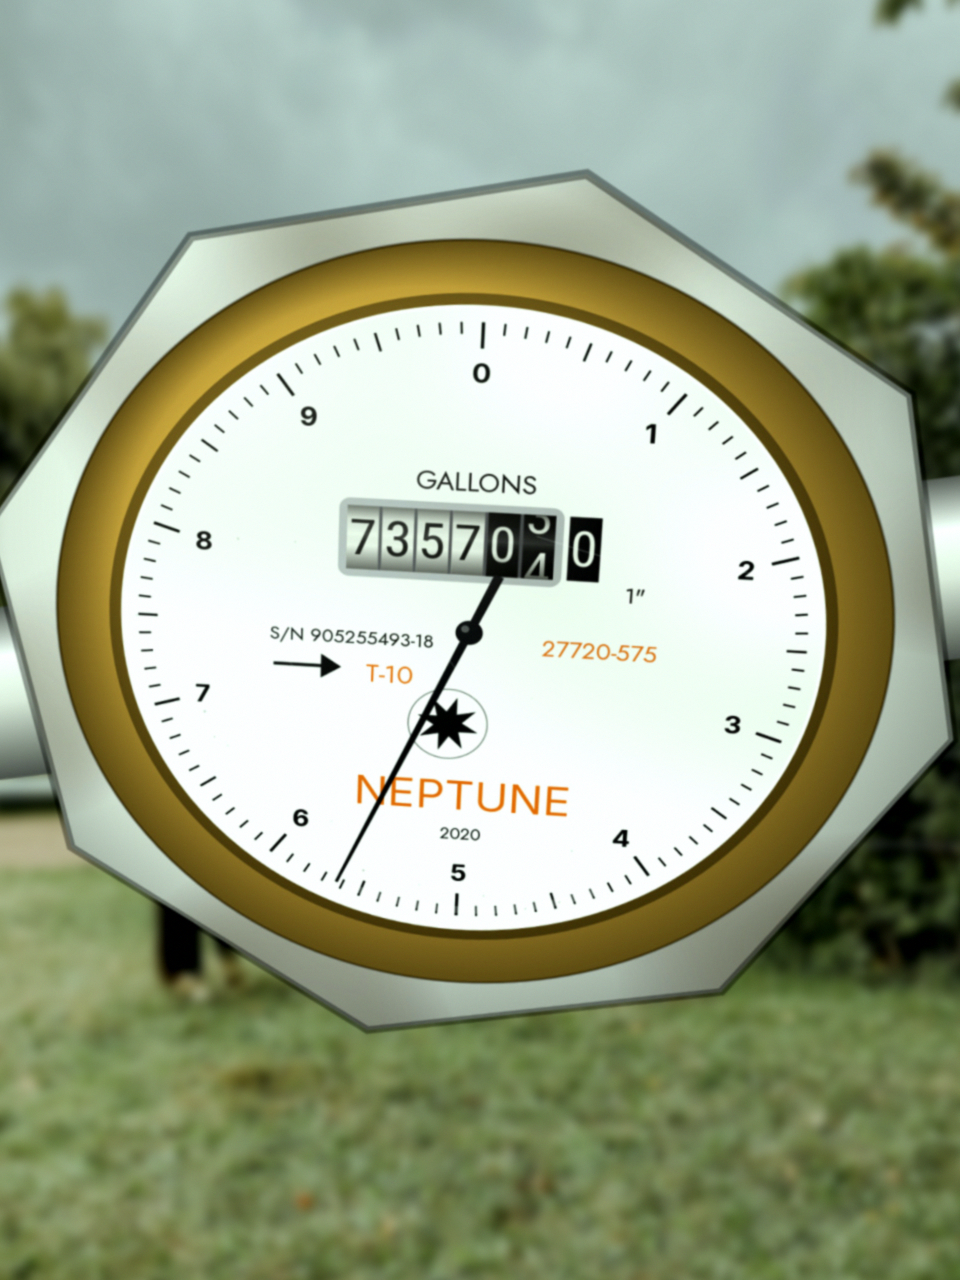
7357035.6 gal
